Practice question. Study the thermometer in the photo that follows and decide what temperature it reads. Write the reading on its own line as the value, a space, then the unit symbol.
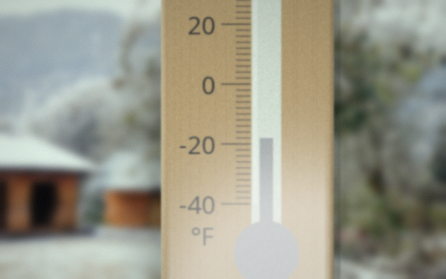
-18 °F
